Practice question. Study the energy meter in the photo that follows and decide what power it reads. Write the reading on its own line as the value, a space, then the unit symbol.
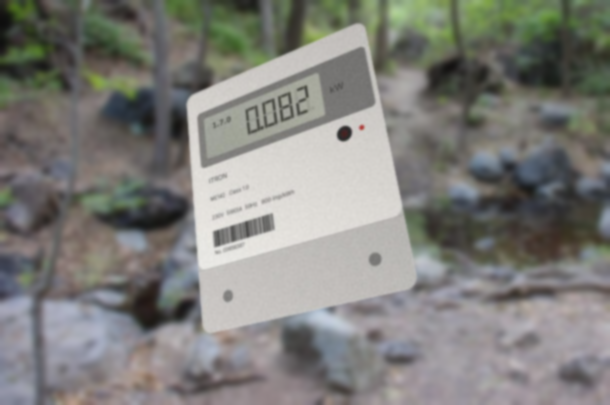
0.082 kW
